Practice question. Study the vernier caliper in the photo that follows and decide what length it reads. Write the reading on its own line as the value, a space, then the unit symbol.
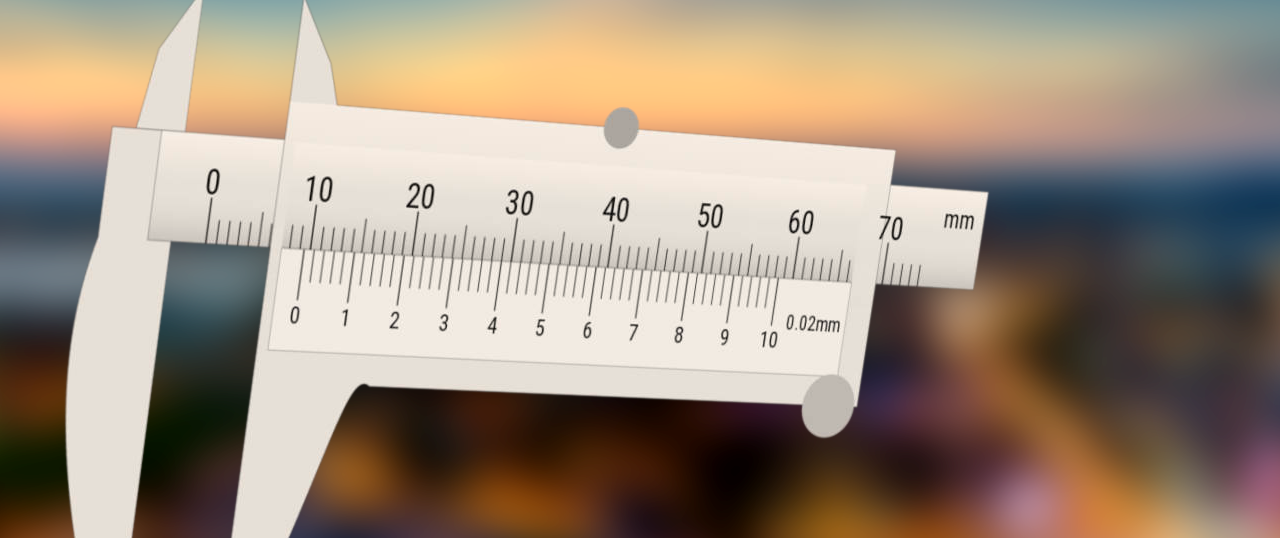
9.4 mm
